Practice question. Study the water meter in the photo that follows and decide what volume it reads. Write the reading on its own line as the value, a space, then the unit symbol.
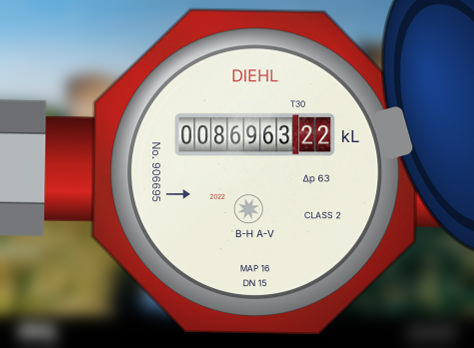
86963.22 kL
